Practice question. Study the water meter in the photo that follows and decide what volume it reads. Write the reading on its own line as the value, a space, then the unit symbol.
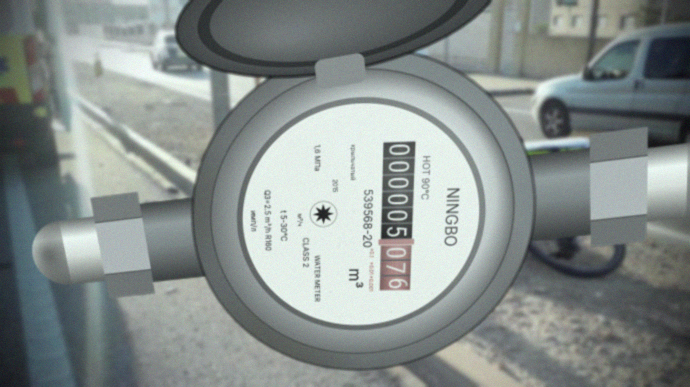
5.076 m³
